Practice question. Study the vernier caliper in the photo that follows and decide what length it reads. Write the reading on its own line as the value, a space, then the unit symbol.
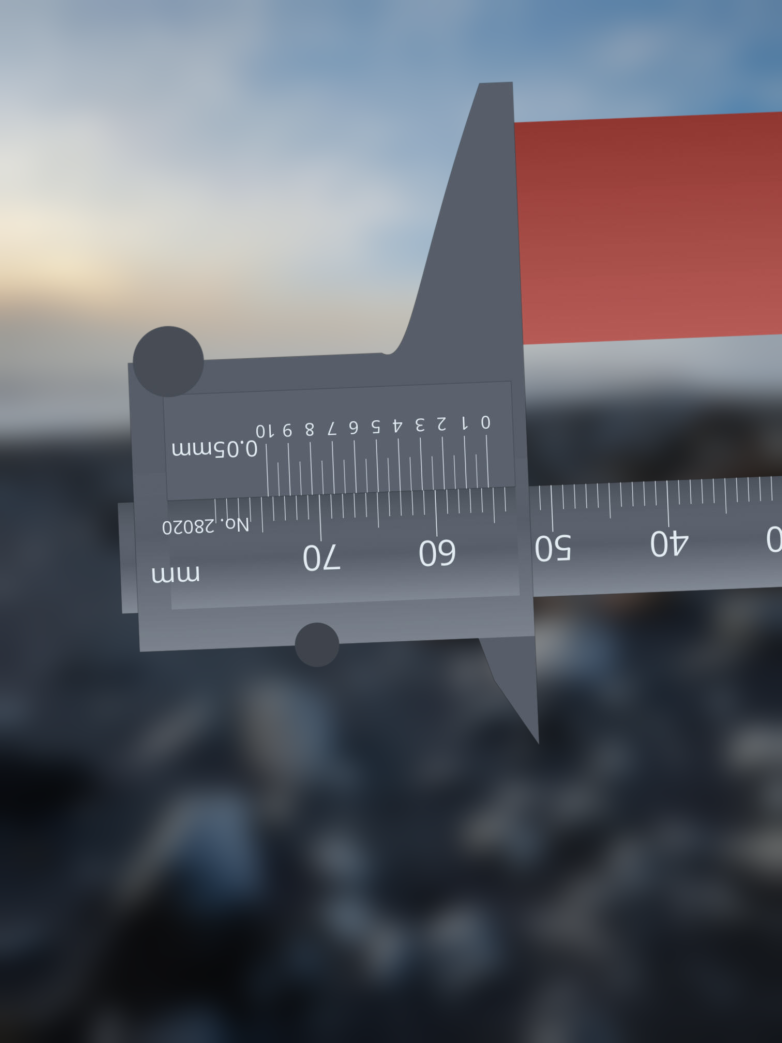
55.4 mm
